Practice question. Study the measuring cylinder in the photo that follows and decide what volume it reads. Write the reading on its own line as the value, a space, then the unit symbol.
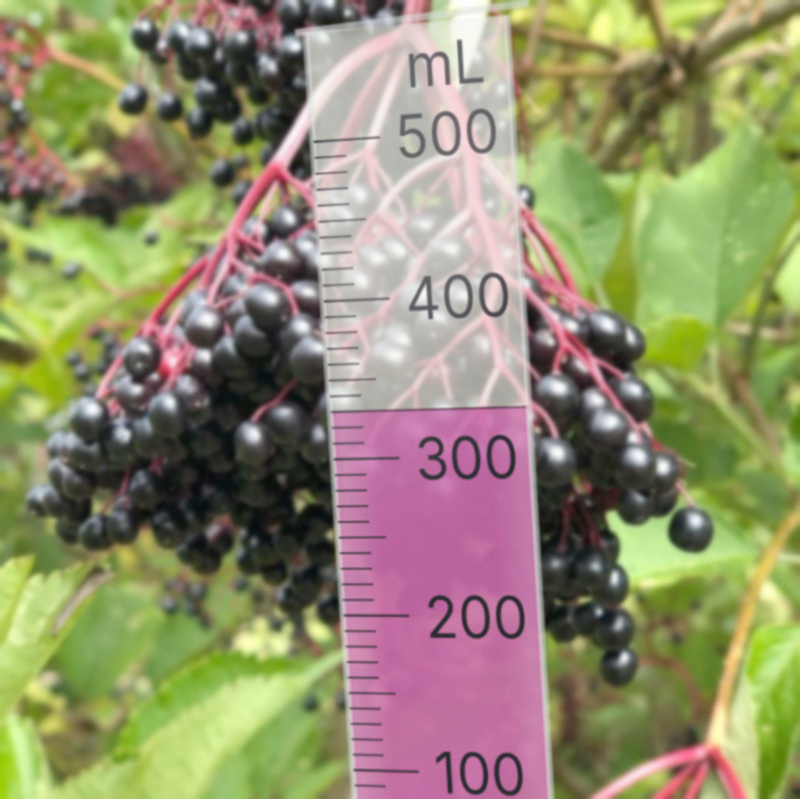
330 mL
